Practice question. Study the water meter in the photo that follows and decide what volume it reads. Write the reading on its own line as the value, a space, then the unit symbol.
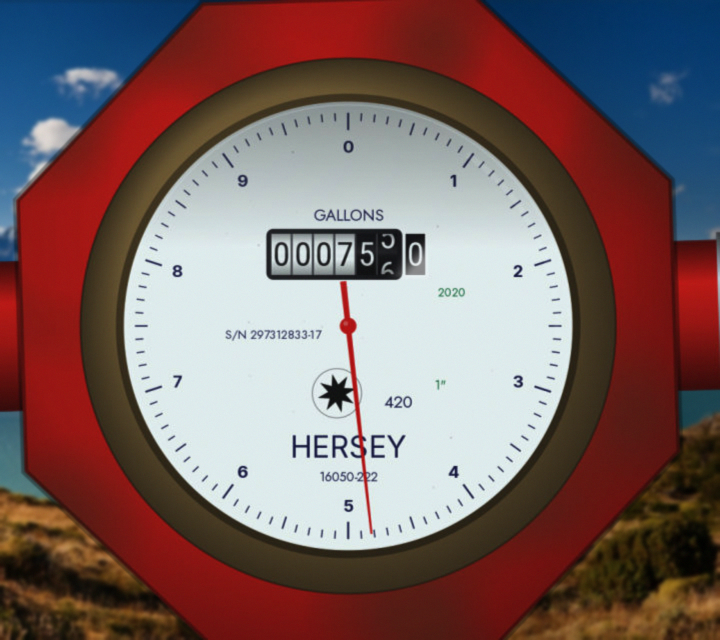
7554.8 gal
